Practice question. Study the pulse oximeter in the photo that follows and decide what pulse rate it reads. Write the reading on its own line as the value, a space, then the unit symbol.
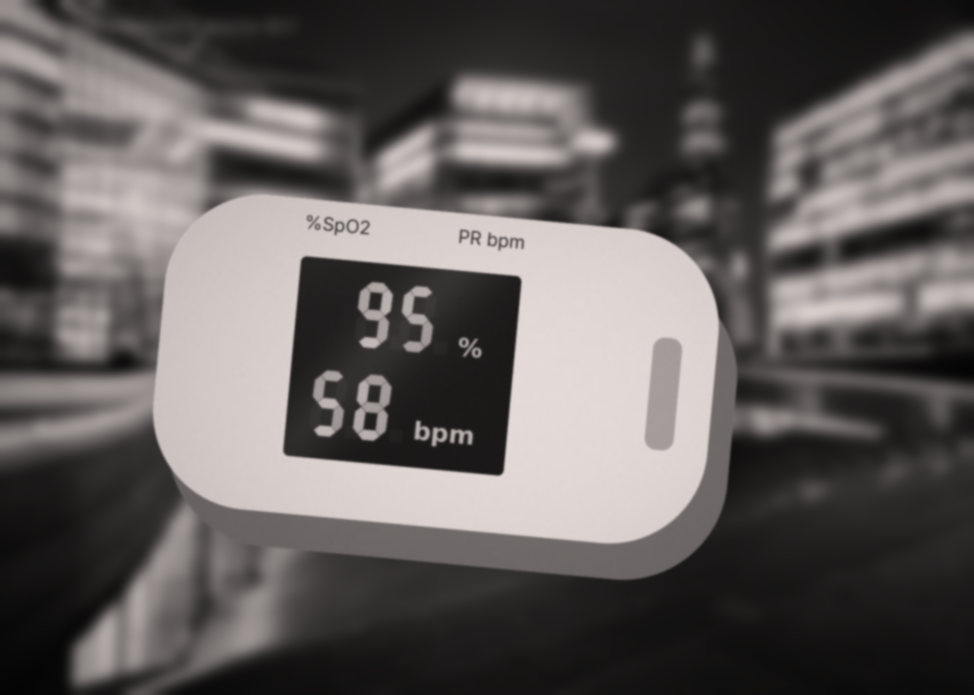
58 bpm
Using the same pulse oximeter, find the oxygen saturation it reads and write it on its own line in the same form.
95 %
